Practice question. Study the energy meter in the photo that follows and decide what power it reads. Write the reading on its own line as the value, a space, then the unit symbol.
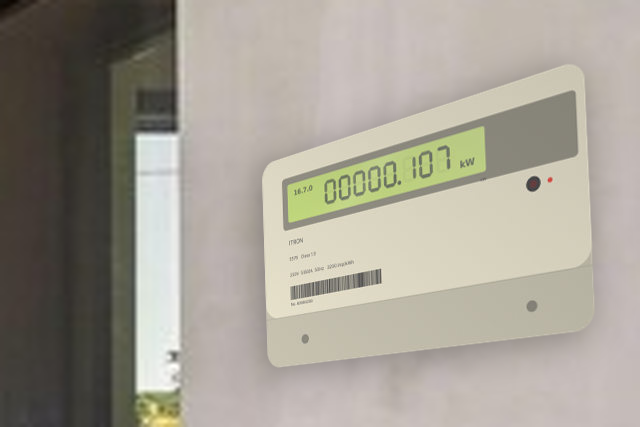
0.107 kW
